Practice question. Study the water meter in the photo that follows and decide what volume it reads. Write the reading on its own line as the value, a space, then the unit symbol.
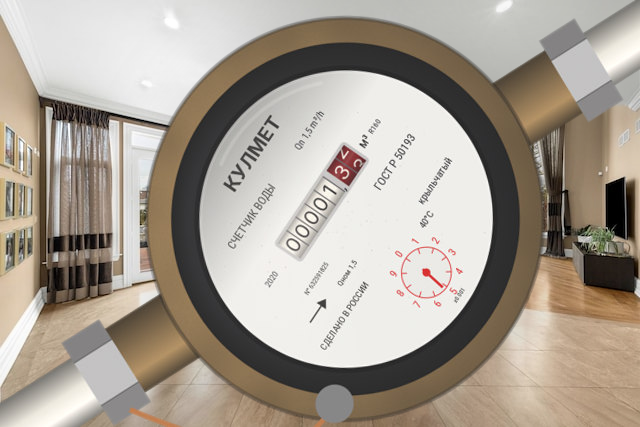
1.325 m³
